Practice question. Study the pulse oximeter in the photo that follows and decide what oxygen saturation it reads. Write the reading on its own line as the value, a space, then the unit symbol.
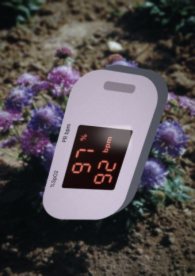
97 %
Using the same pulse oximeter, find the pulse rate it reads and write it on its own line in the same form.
92 bpm
